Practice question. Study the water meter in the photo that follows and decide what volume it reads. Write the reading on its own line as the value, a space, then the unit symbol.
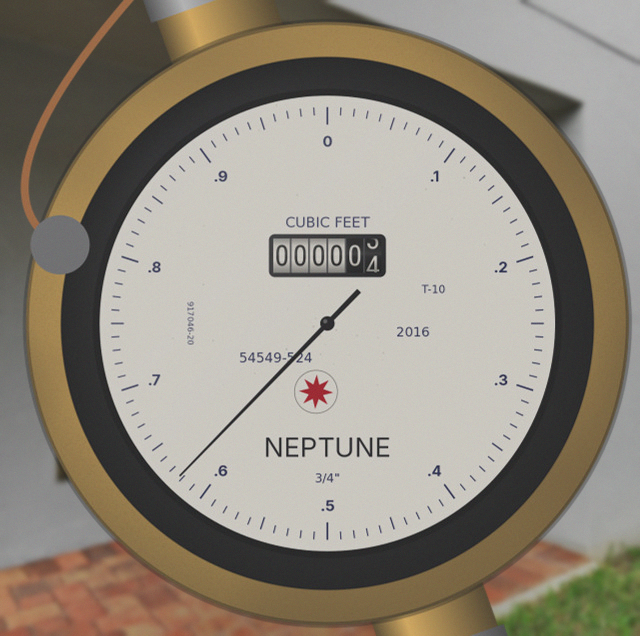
3.62 ft³
